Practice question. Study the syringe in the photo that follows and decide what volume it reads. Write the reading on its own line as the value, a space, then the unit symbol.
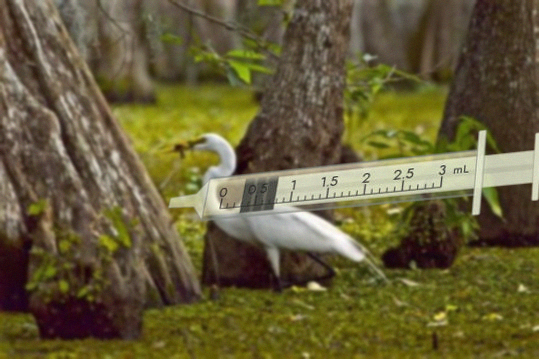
0.3 mL
